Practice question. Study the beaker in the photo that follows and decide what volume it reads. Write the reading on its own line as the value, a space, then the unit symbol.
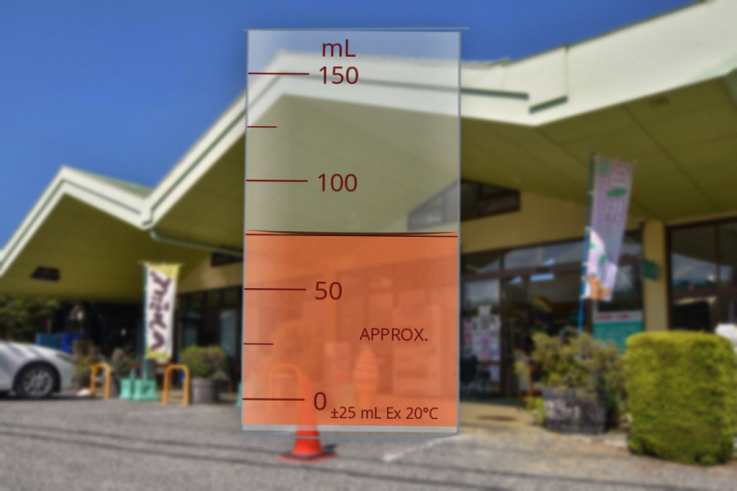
75 mL
